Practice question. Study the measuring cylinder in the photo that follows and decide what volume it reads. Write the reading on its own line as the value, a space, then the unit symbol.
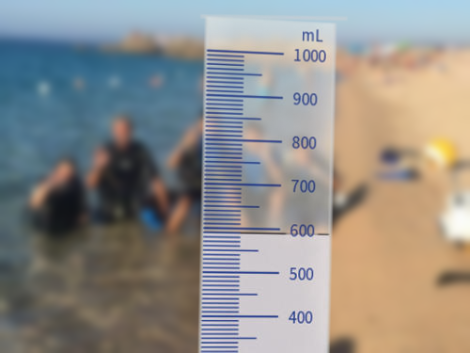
590 mL
